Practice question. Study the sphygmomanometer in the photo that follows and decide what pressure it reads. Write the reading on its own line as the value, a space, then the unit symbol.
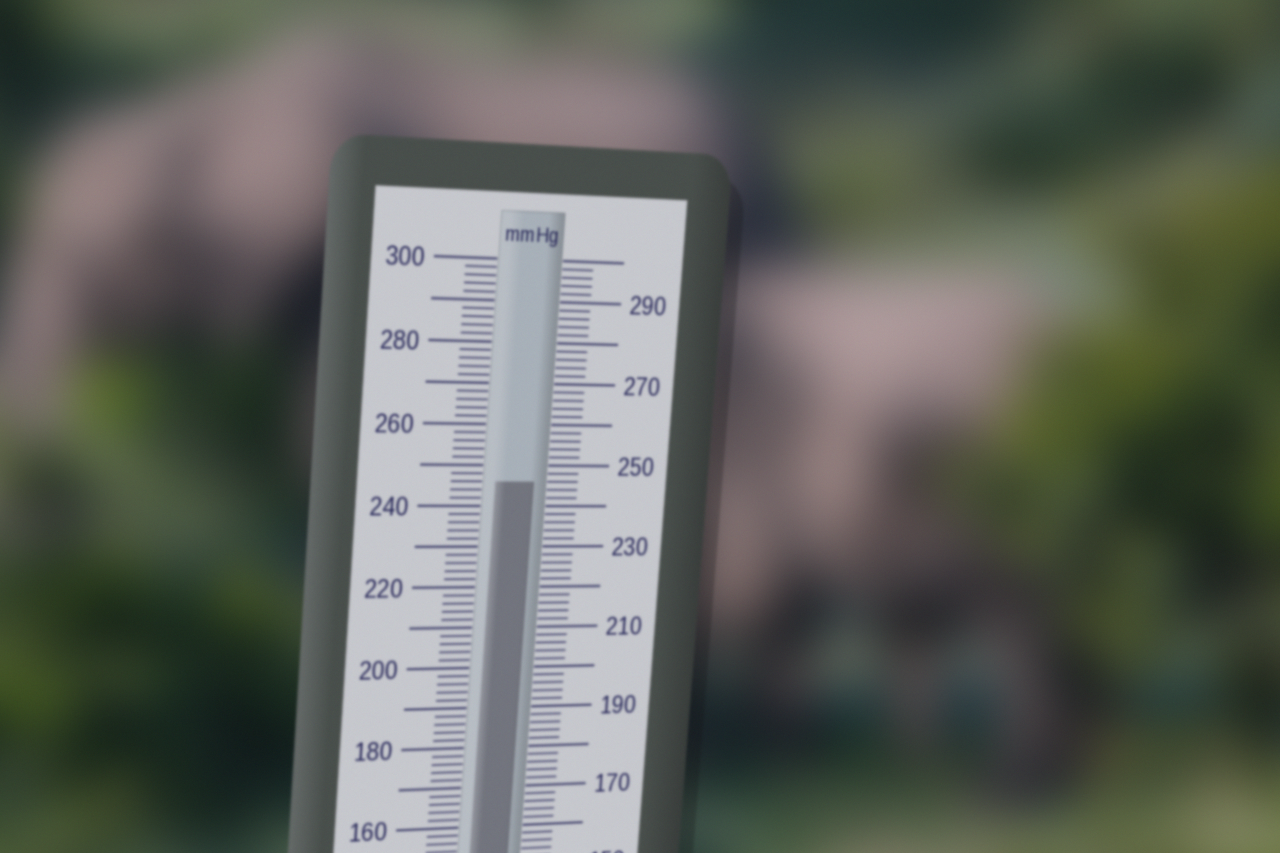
246 mmHg
